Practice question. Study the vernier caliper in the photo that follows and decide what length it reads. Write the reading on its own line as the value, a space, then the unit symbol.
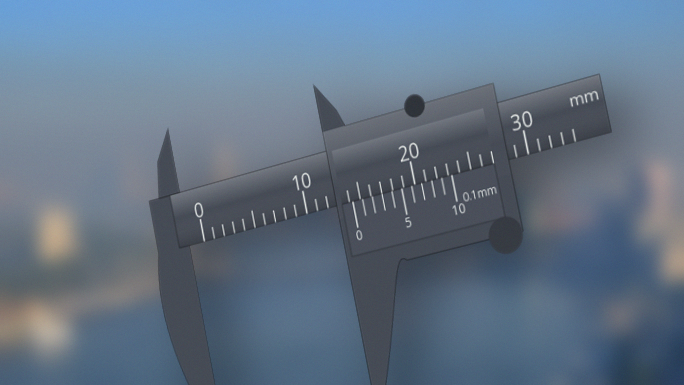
14.3 mm
